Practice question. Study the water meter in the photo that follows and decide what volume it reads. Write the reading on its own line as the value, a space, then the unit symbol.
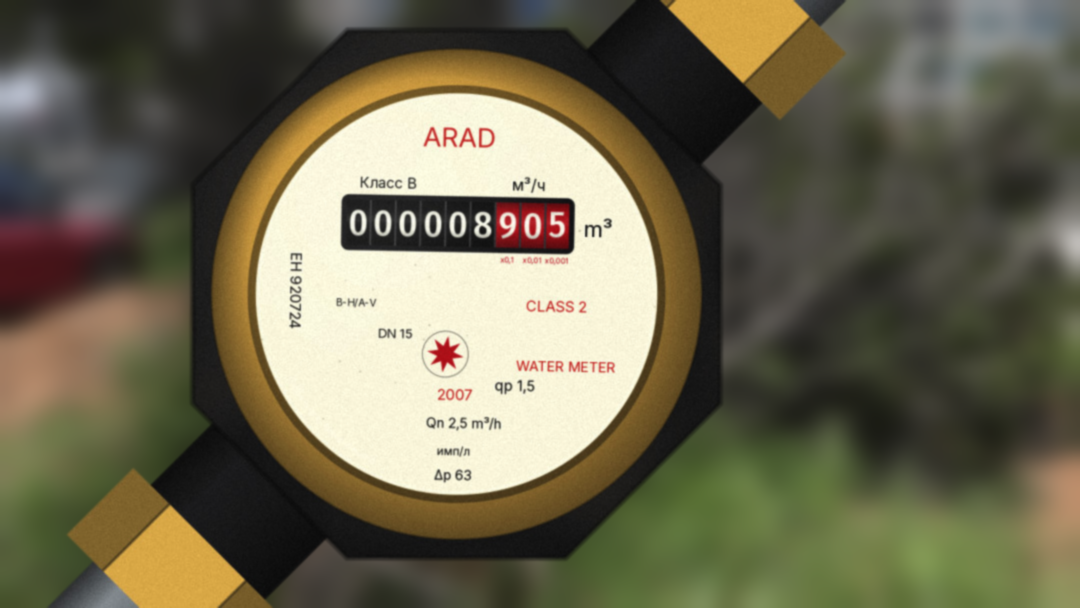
8.905 m³
